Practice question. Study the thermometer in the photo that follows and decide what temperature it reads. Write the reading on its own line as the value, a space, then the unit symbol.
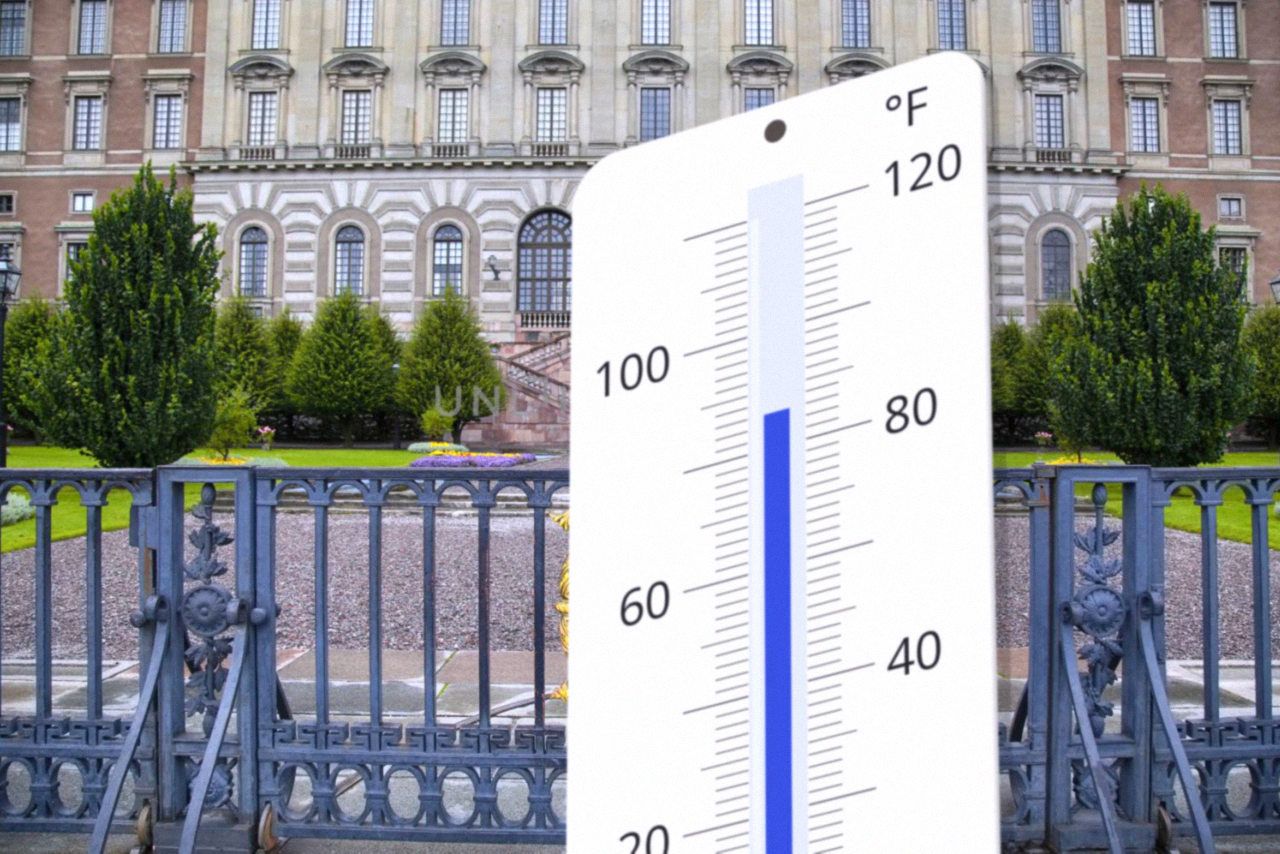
86 °F
